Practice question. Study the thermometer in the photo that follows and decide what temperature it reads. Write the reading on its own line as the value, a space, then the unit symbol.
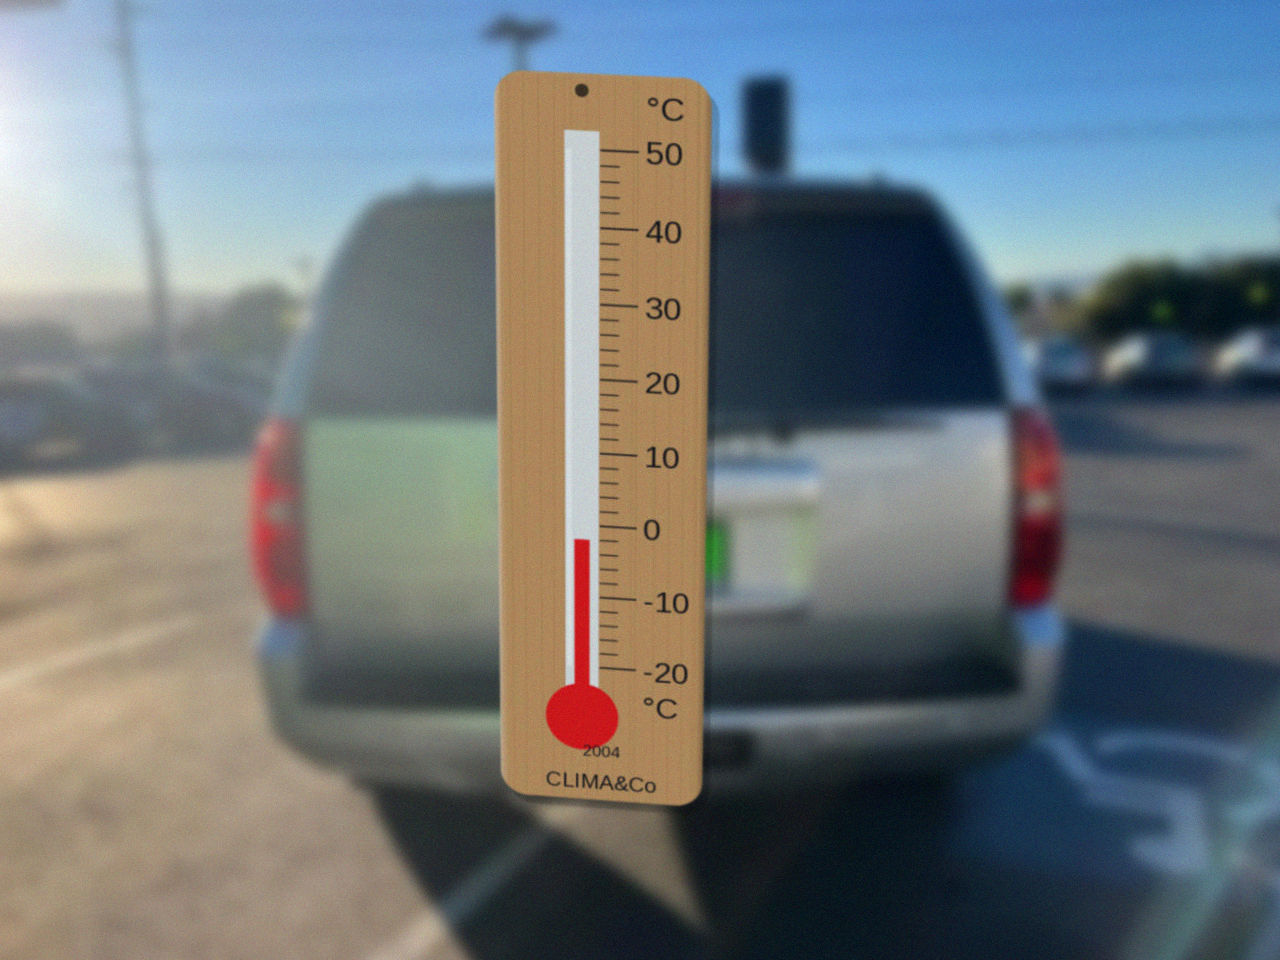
-2 °C
